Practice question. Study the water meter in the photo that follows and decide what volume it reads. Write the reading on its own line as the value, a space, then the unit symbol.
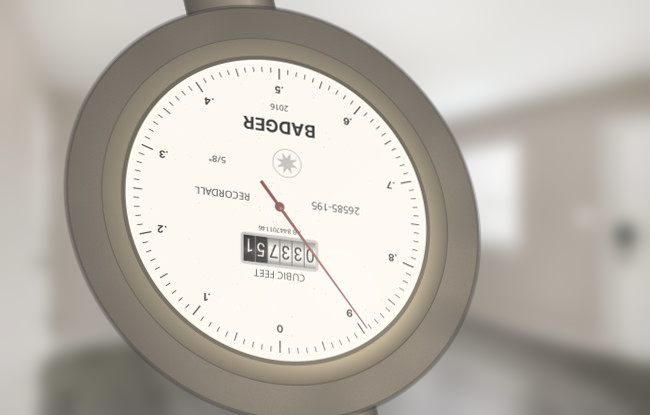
33750.89 ft³
